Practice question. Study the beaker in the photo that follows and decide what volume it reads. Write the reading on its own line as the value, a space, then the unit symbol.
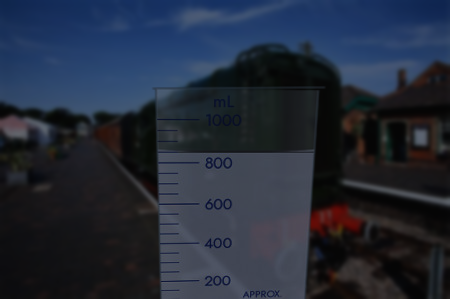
850 mL
